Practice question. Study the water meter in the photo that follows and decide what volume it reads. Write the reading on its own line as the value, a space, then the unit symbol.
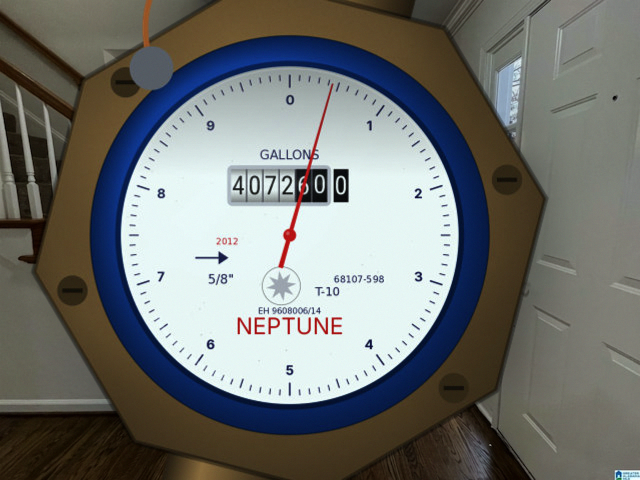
4072600.4 gal
